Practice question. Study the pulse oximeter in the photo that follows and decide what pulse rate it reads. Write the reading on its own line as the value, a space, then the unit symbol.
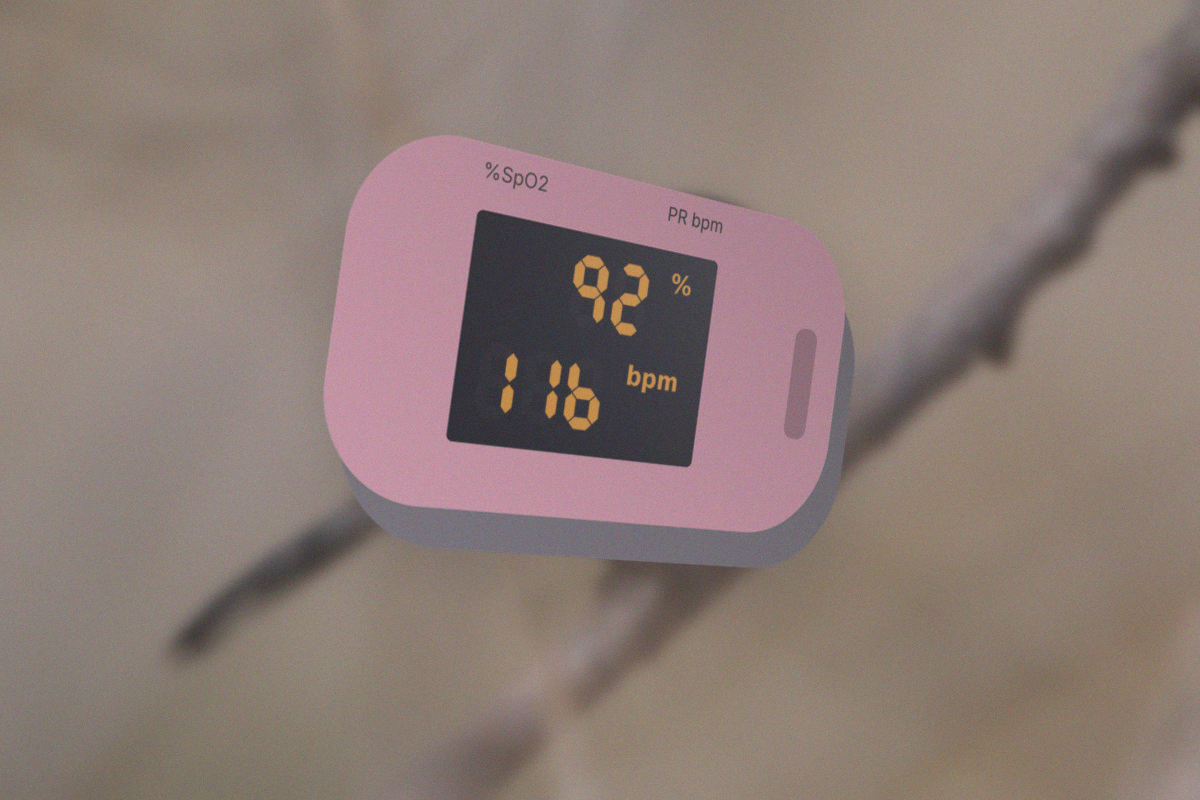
116 bpm
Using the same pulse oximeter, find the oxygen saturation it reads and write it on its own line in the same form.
92 %
